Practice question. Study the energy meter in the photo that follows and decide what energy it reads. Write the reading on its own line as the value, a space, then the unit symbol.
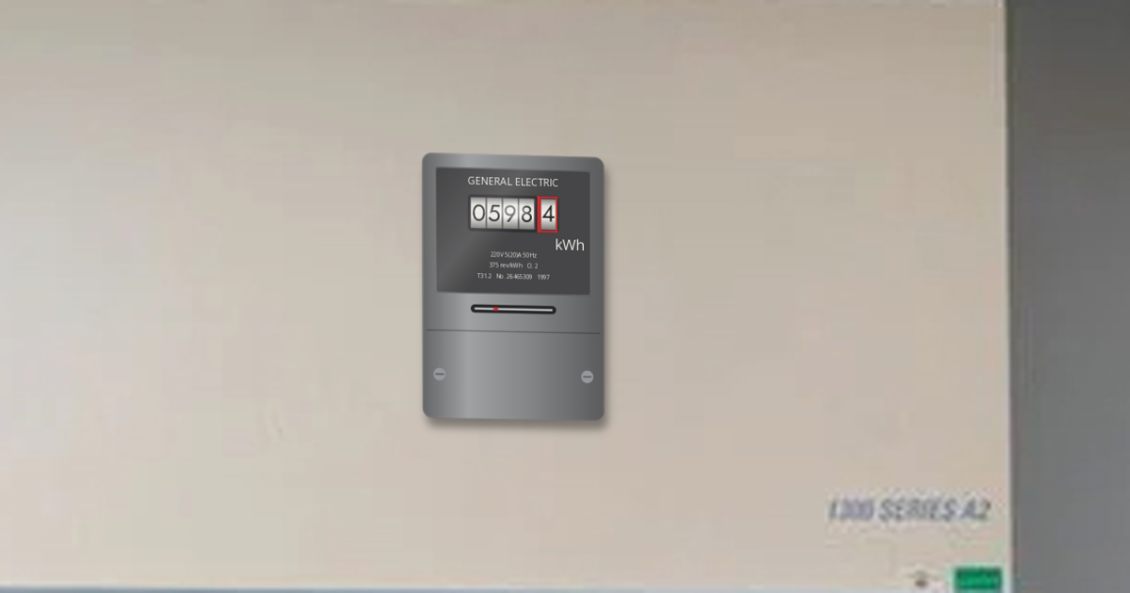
598.4 kWh
